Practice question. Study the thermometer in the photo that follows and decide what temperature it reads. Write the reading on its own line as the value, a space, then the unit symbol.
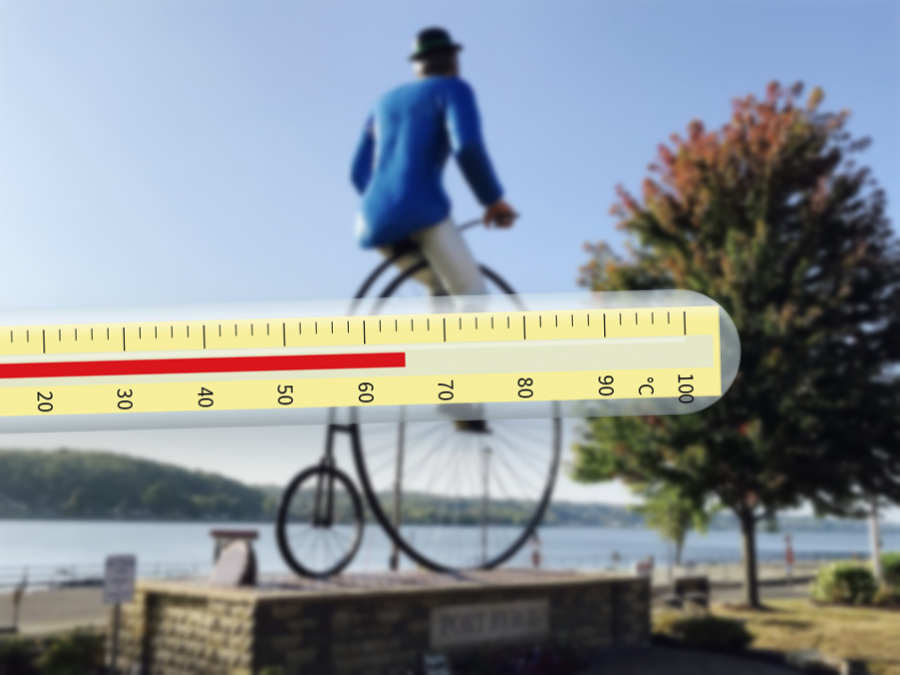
65 °C
